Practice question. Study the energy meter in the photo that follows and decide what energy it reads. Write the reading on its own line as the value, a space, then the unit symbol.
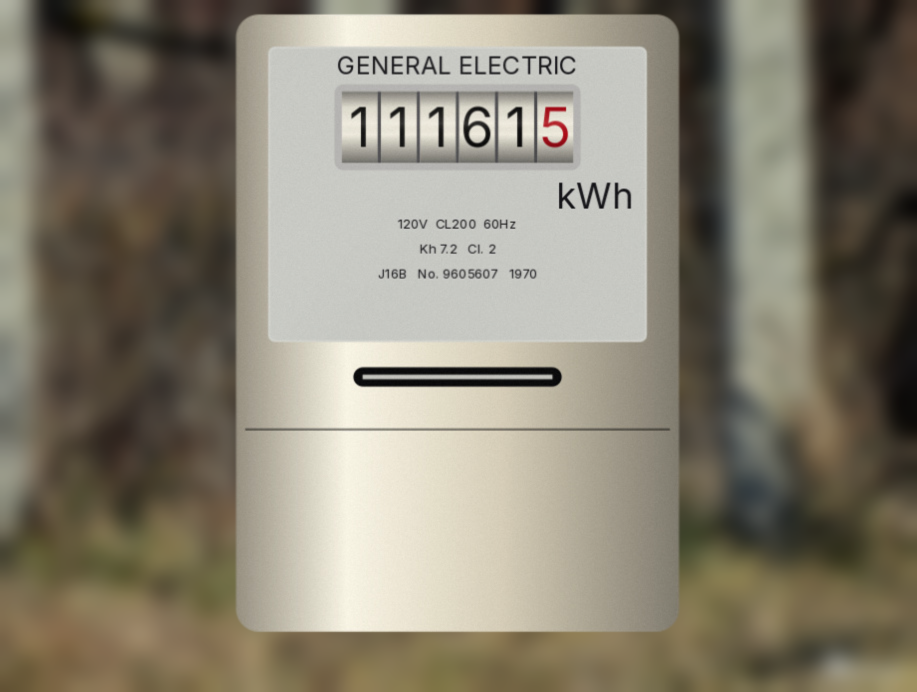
11161.5 kWh
